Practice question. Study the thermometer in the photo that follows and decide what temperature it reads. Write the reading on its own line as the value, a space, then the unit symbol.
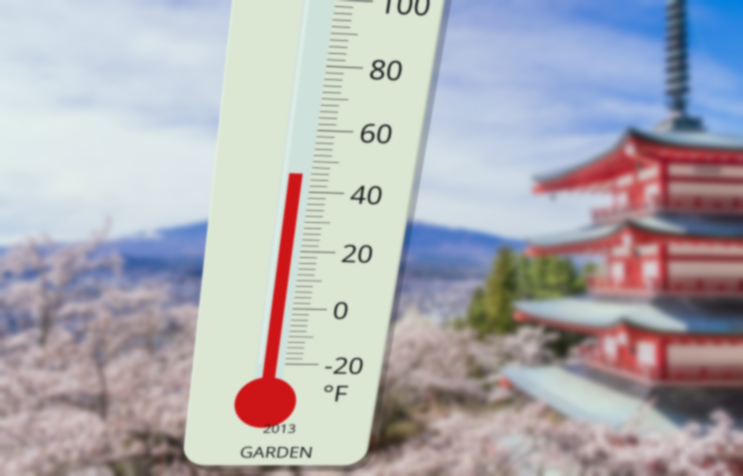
46 °F
